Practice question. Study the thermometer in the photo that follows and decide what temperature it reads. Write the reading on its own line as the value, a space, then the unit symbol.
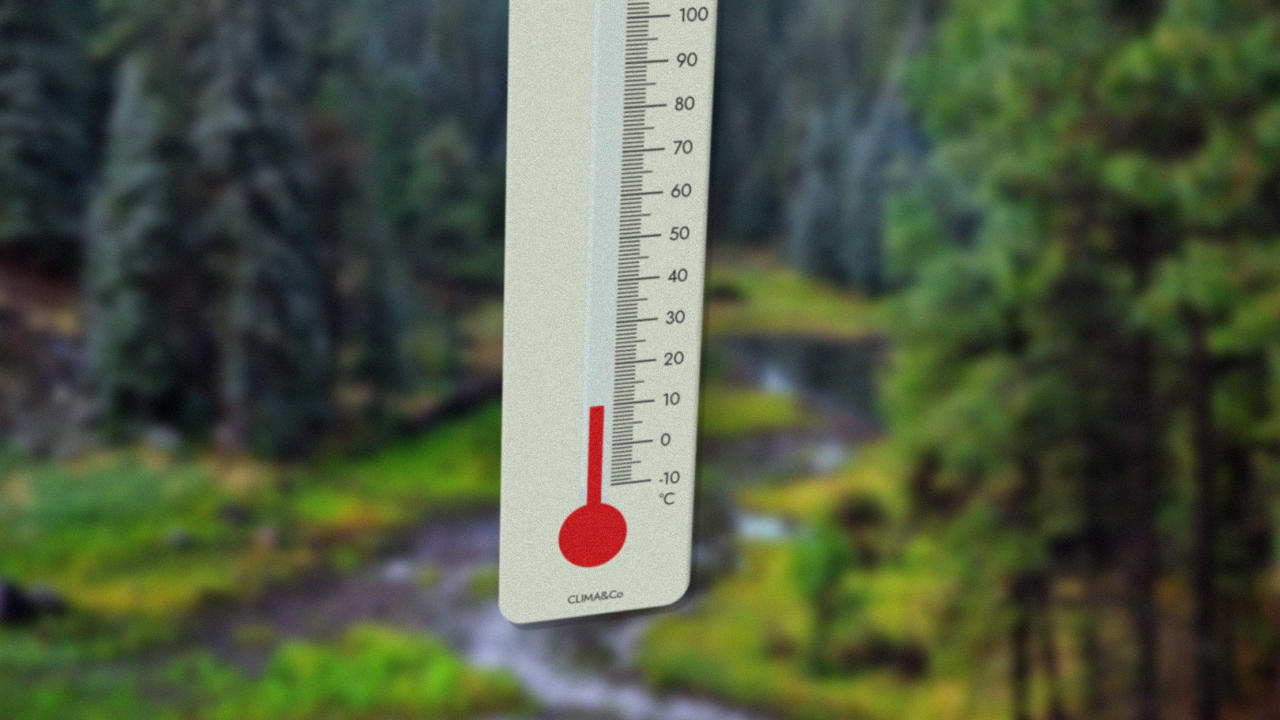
10 °C
